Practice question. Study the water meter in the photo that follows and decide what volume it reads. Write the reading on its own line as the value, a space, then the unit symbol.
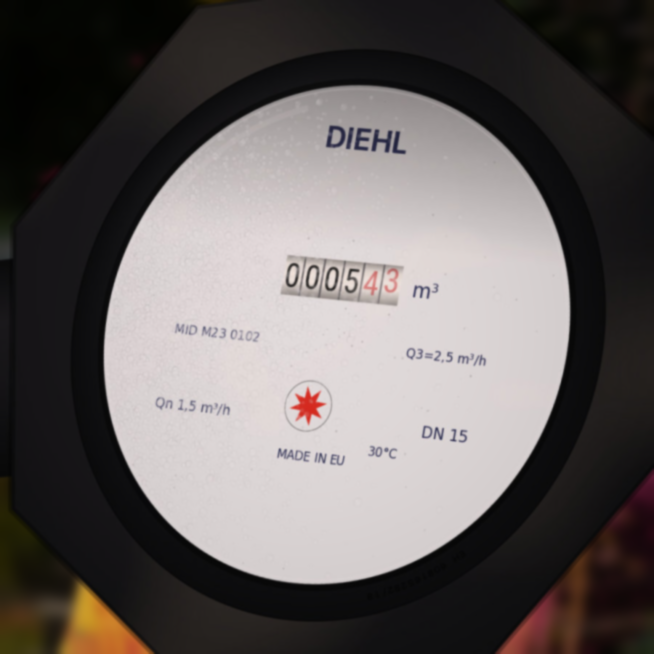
5.43 m³
